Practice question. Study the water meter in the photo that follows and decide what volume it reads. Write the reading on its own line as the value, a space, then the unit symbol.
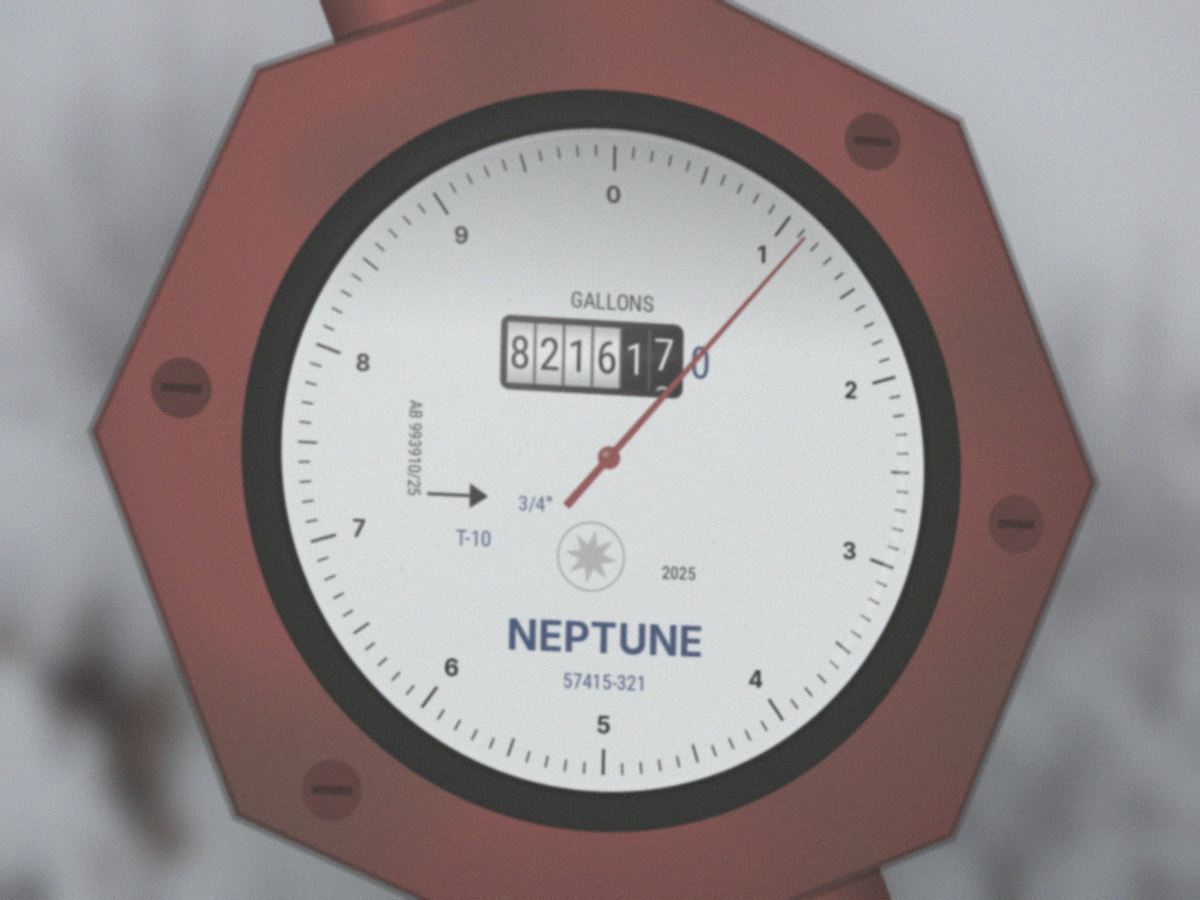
8216171.1 gal
